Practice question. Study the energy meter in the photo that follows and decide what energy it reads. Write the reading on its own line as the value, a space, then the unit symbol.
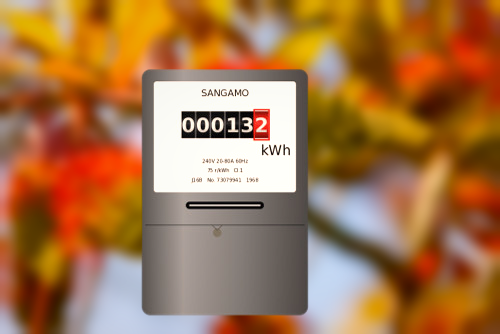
13.2 kWh
